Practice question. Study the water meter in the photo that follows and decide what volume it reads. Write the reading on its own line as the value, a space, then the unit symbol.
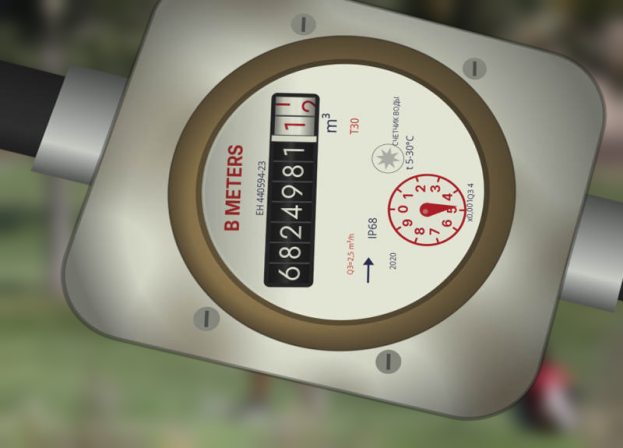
6824981.114 m³
